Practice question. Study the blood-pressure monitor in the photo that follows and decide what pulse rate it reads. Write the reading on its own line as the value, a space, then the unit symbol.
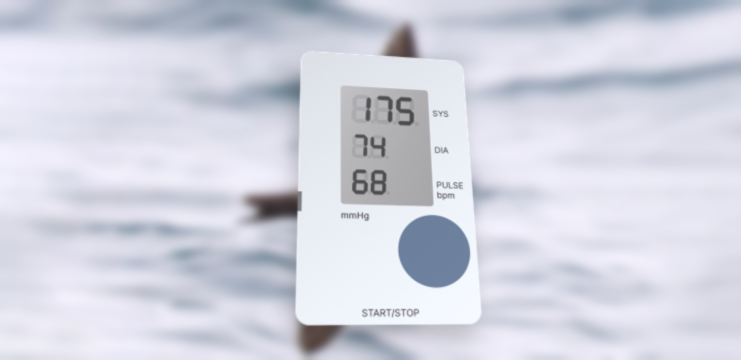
68 bpm
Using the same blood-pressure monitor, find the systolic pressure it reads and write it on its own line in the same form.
175 mmHg
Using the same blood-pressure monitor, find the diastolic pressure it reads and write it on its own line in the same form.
74 mmHg
